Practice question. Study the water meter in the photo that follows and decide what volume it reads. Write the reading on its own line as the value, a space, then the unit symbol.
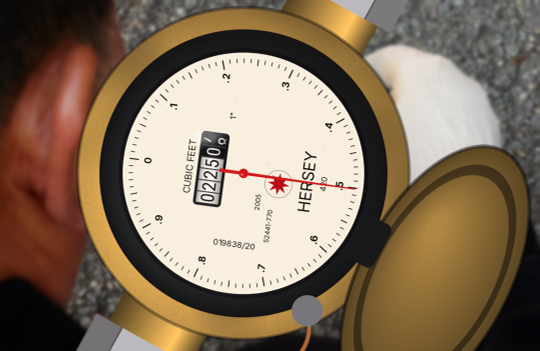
22507.50 ft³
